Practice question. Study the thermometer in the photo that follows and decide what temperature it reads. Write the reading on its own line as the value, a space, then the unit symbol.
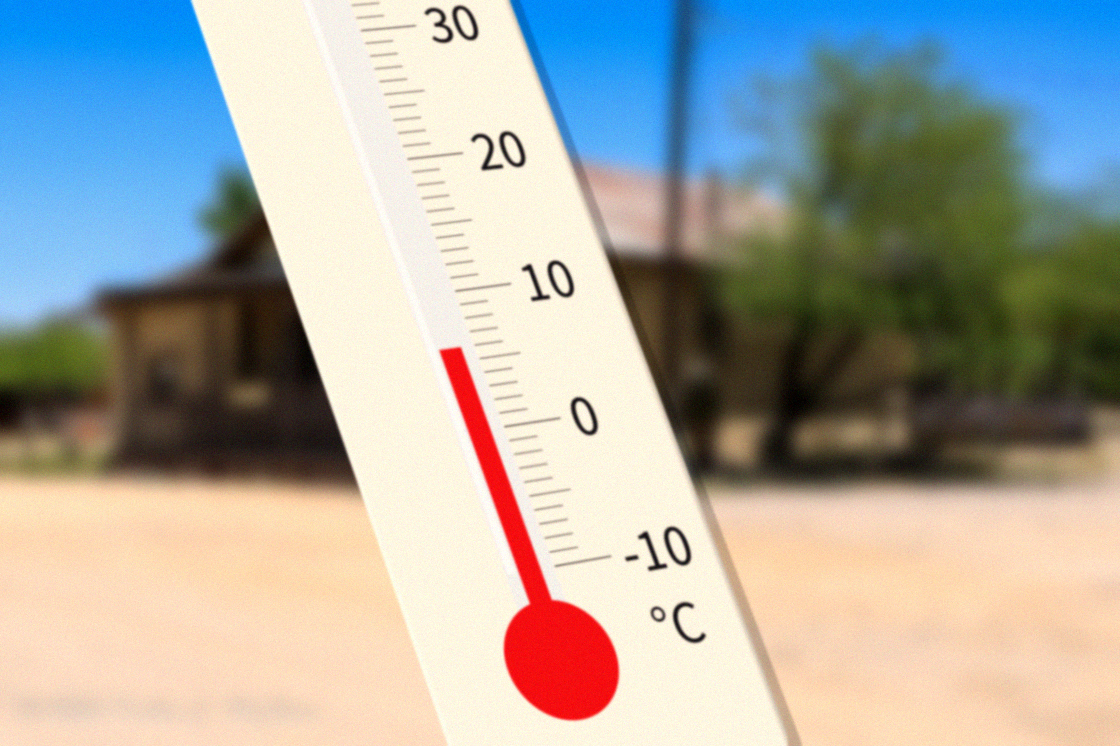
6 °C
